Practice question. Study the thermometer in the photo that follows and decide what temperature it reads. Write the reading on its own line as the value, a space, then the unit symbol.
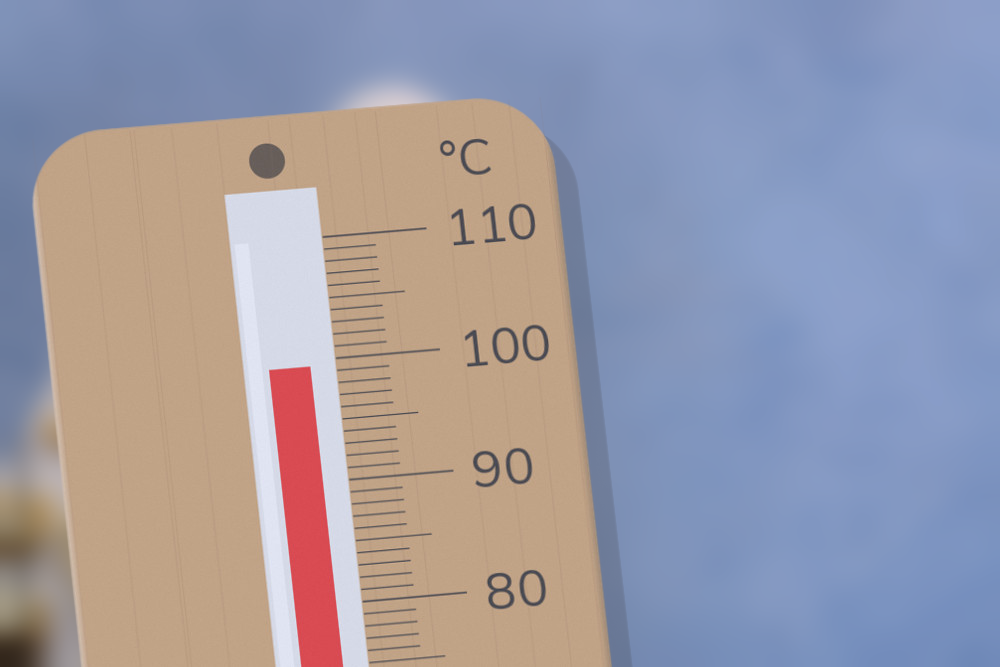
99.5 °C
